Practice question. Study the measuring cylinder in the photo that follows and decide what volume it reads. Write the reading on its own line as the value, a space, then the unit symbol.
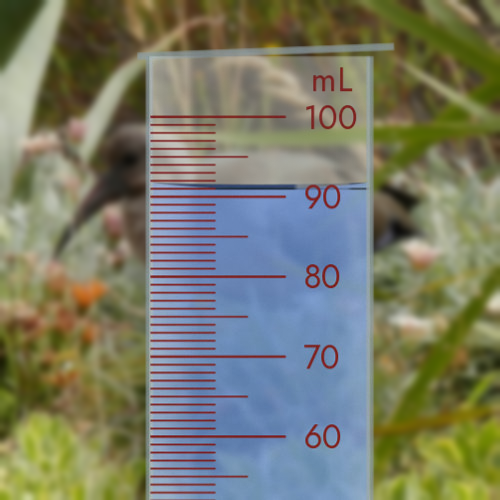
91 mL
